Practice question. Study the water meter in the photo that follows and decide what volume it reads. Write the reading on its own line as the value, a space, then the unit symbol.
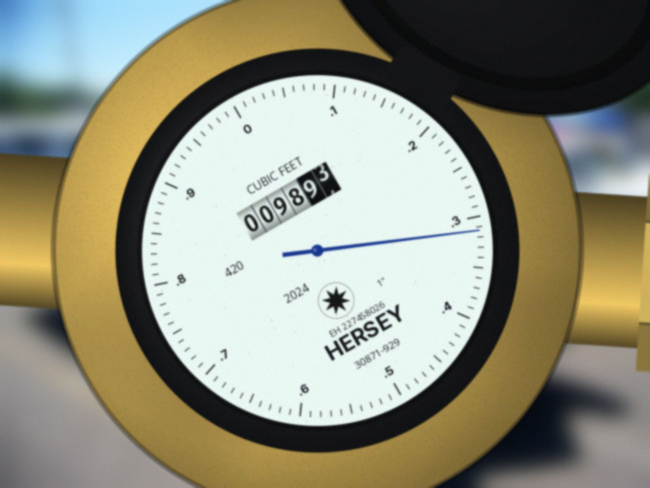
9893.31 ft³
